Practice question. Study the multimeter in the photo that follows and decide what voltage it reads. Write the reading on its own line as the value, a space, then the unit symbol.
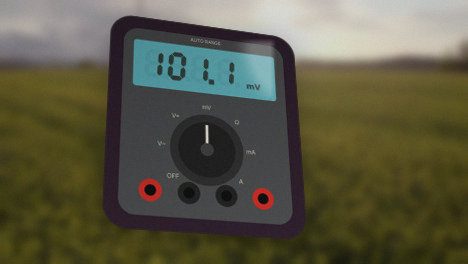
101.1 mV
